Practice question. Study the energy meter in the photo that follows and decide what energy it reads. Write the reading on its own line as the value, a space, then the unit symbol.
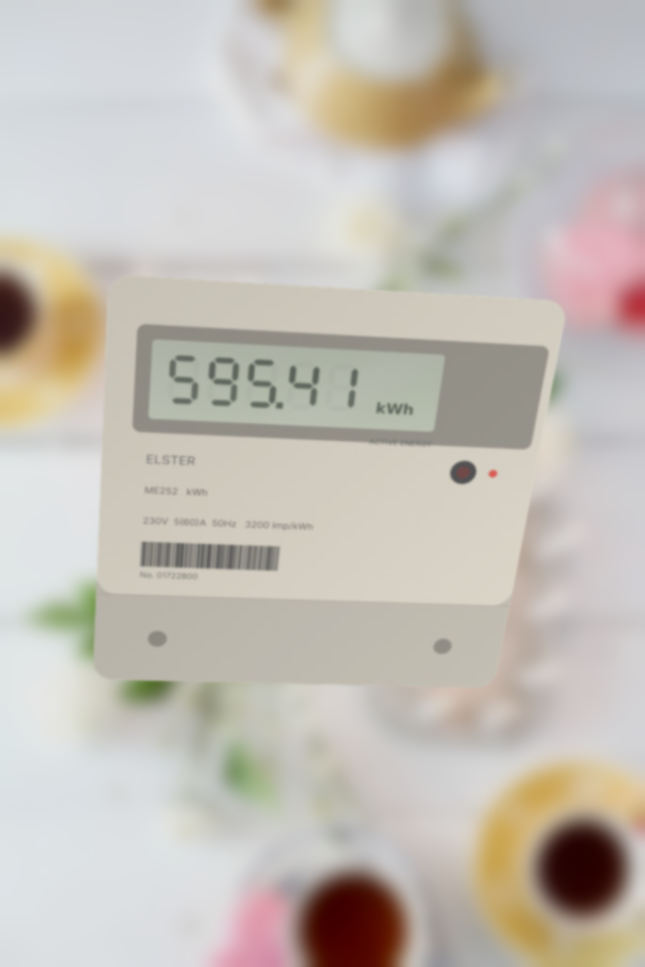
595.41 kWh
